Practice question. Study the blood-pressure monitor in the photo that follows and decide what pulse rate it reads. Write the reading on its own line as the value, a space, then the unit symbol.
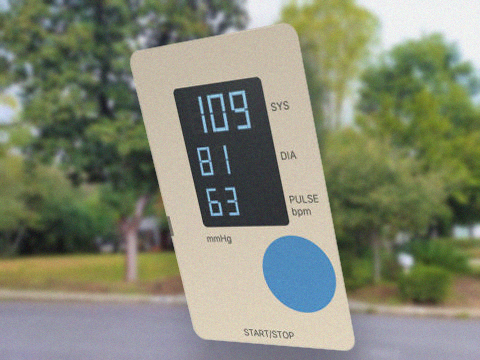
63 bpm
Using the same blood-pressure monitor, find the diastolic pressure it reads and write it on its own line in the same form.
81 mmHg
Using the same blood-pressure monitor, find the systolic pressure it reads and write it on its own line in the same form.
109 mmHg
